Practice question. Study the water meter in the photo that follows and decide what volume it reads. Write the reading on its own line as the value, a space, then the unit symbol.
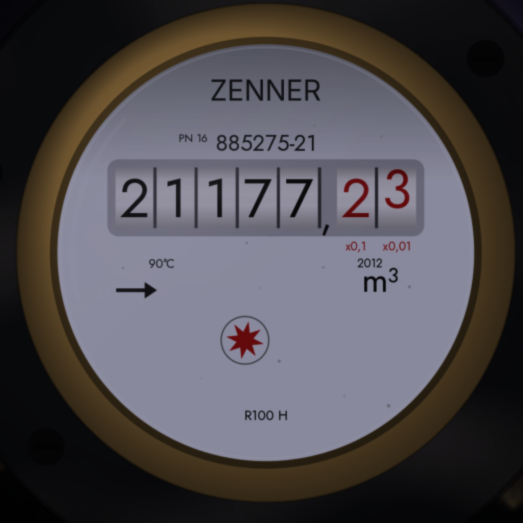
21177.23 m³
